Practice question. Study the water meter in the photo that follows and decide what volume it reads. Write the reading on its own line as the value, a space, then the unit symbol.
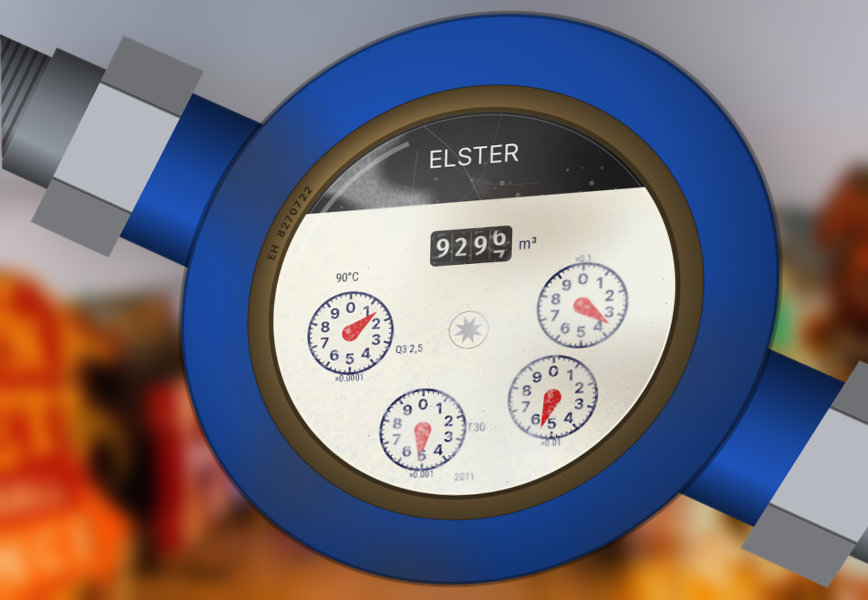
9296.3551 m³
